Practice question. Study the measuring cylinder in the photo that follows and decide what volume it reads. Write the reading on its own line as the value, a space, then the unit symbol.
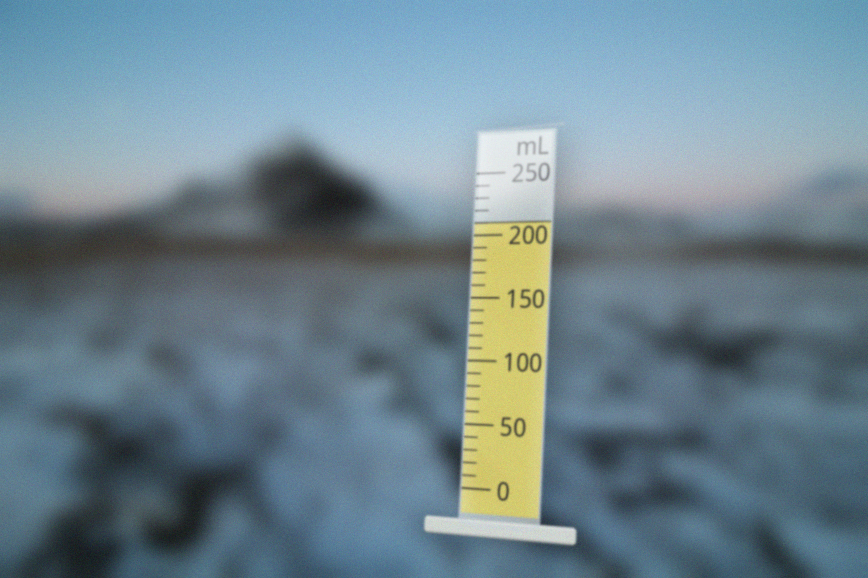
210 mL
